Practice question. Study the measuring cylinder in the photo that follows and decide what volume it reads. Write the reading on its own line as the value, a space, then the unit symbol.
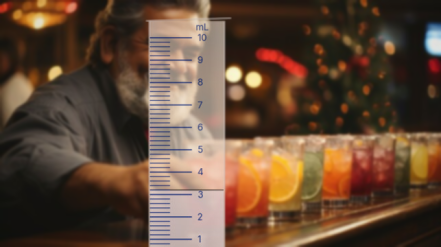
3.2 mL
